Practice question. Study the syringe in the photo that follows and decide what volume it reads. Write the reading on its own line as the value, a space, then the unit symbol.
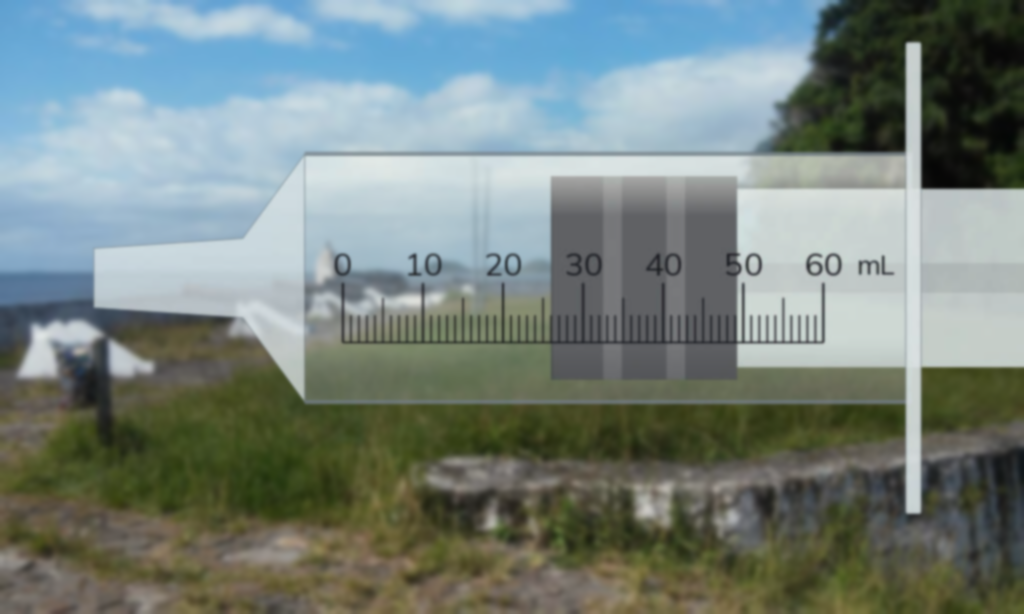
26 mL
